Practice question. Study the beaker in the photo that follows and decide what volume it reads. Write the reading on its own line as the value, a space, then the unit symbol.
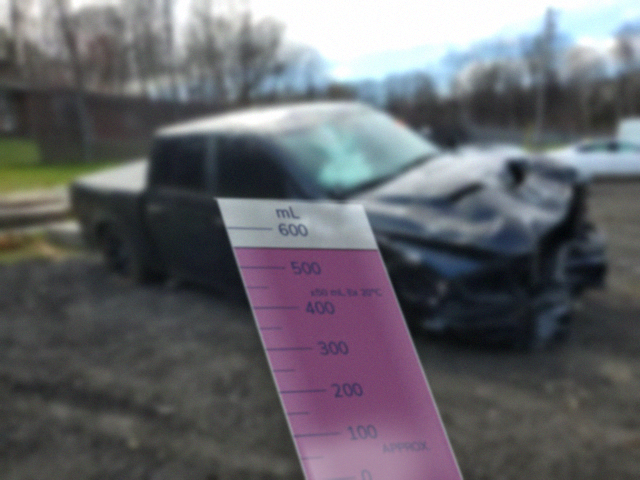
550 mL
